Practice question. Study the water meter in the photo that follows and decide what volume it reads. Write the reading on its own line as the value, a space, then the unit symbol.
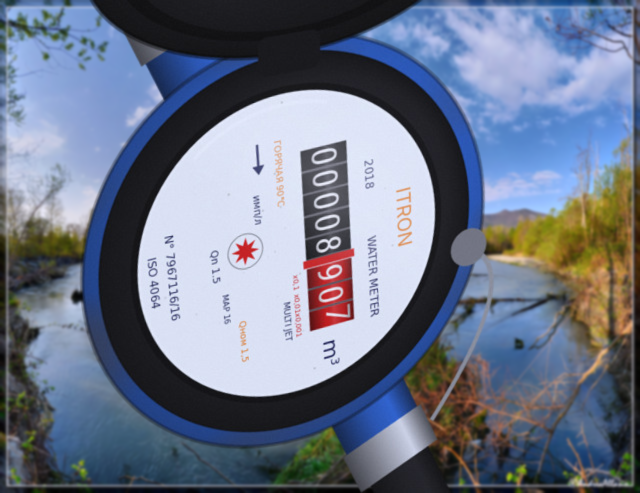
8.907 m³
